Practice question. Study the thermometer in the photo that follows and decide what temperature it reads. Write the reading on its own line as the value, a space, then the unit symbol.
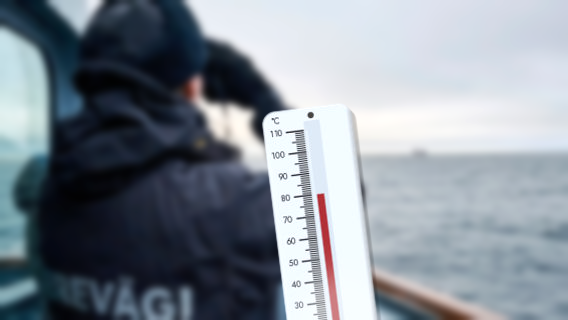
80 °C
